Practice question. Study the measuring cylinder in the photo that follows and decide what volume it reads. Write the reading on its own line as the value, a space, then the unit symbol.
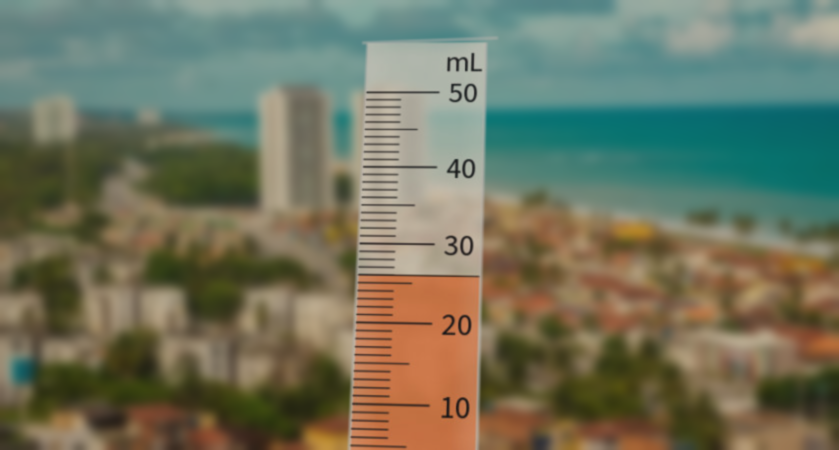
26 mL
